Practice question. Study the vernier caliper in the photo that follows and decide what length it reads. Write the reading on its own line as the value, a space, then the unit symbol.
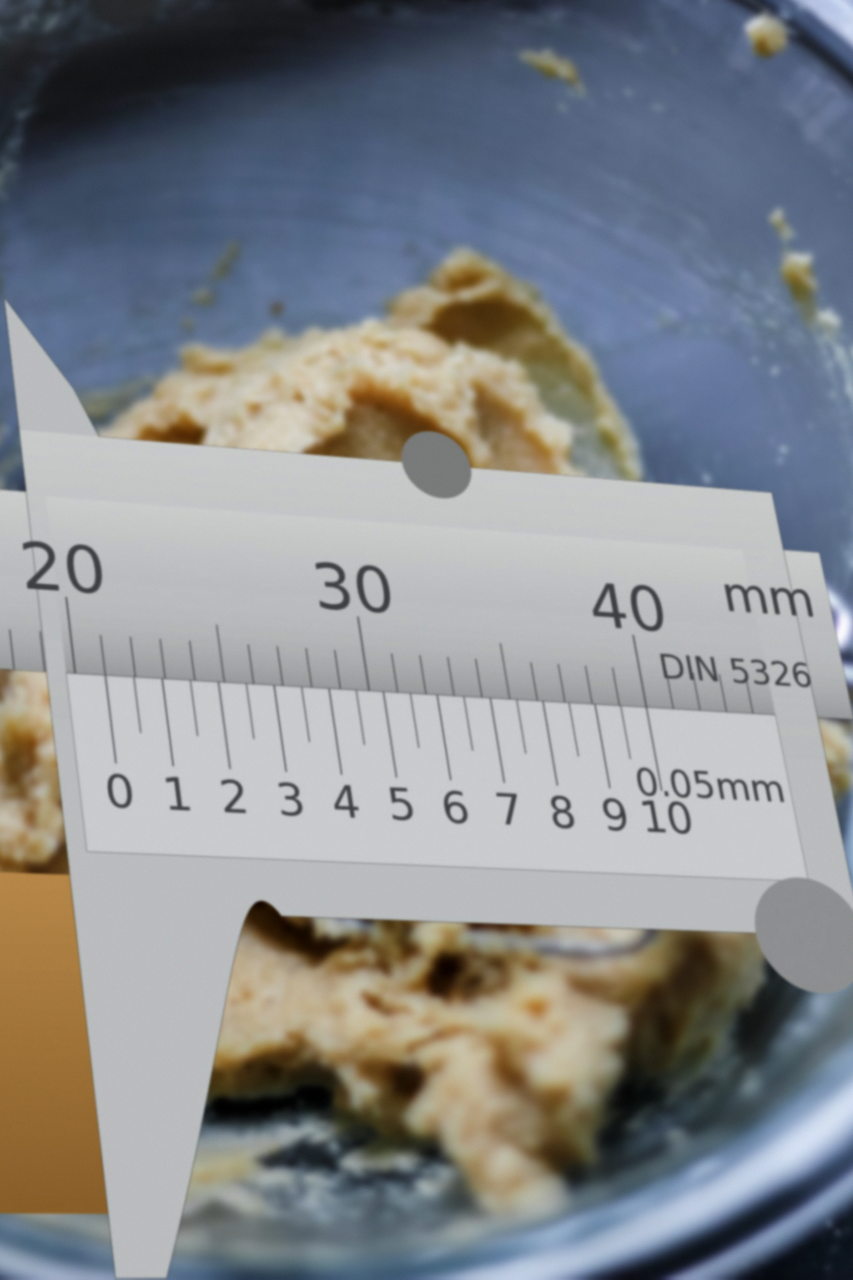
21.0 mm
